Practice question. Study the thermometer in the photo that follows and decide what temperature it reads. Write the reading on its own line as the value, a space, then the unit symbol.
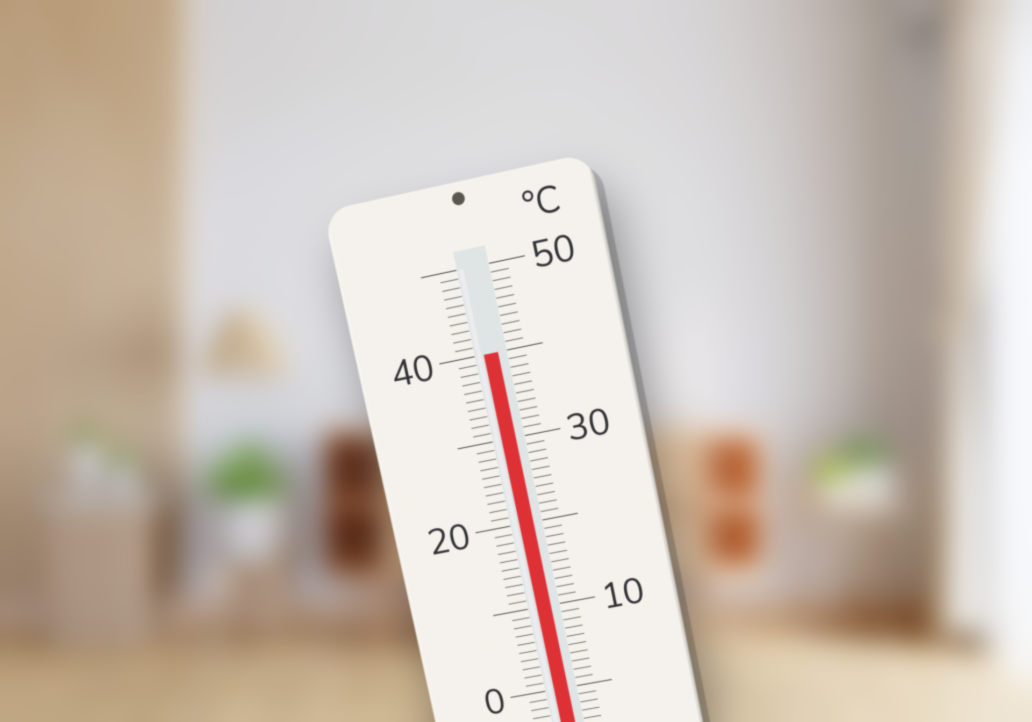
40 °C
